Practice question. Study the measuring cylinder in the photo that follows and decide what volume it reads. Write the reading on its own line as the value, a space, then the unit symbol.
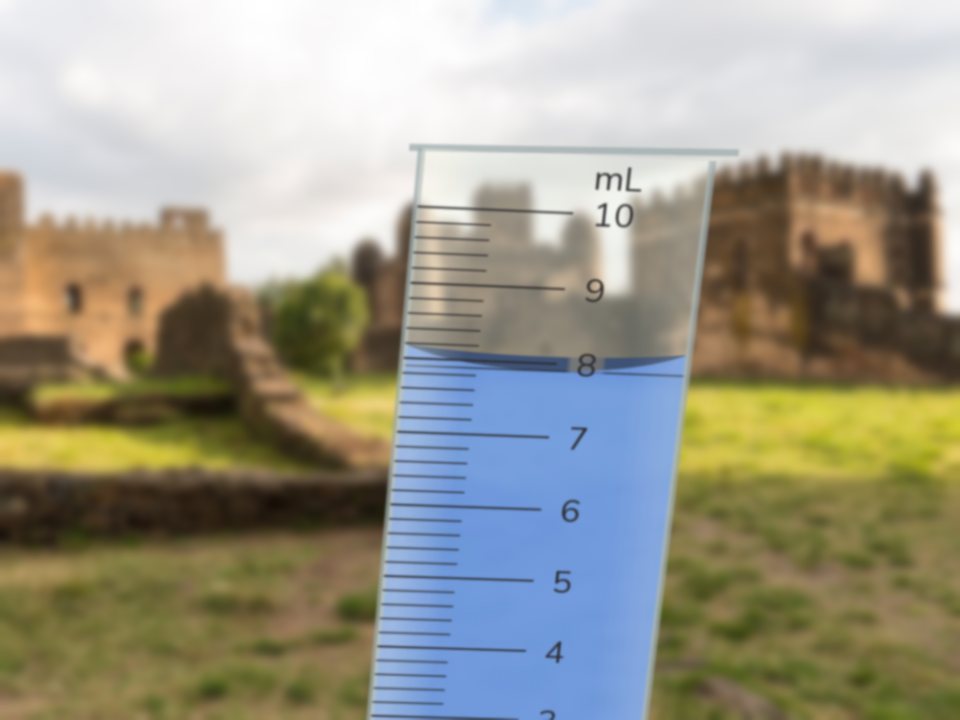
7.9 mL
